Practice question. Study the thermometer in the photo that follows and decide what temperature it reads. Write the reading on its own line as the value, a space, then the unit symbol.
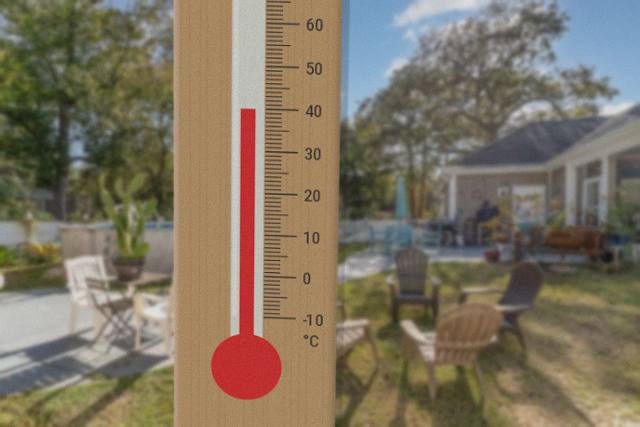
40 °C
